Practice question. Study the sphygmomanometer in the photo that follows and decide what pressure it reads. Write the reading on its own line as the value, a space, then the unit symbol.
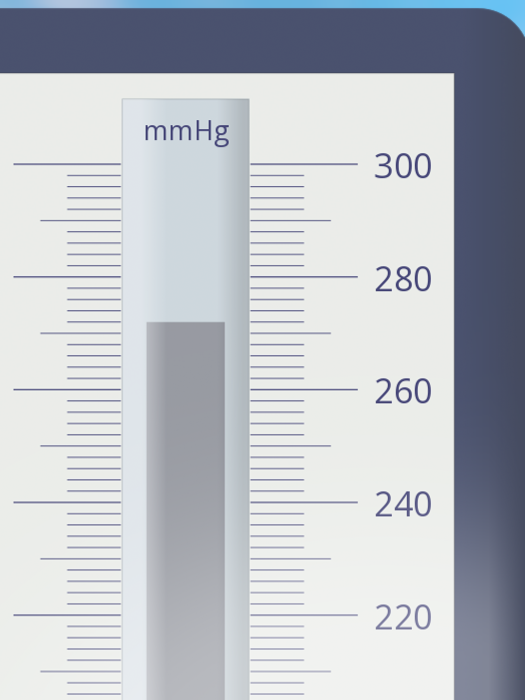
272 mmHg
